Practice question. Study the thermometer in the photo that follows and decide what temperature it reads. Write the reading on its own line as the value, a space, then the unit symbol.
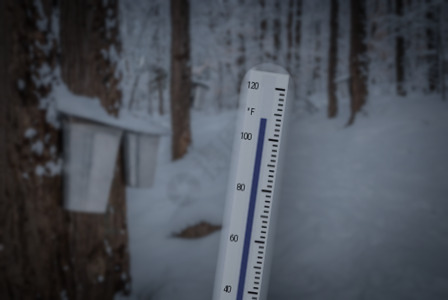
108 °F
